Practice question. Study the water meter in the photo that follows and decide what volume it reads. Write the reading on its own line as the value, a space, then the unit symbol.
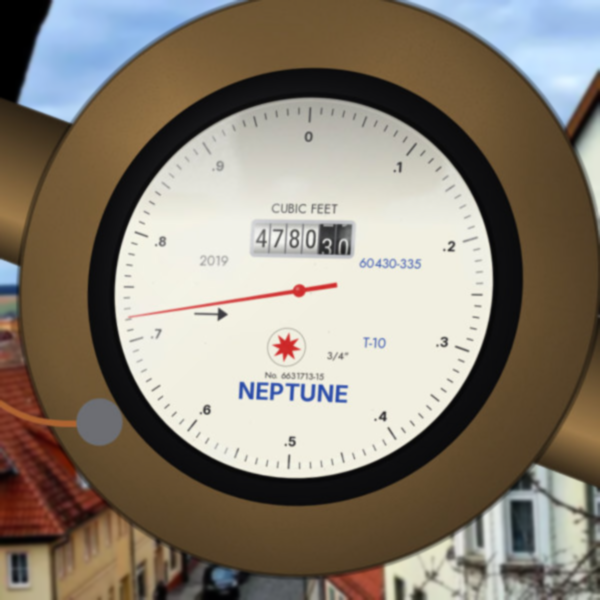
478029.72 ft³
